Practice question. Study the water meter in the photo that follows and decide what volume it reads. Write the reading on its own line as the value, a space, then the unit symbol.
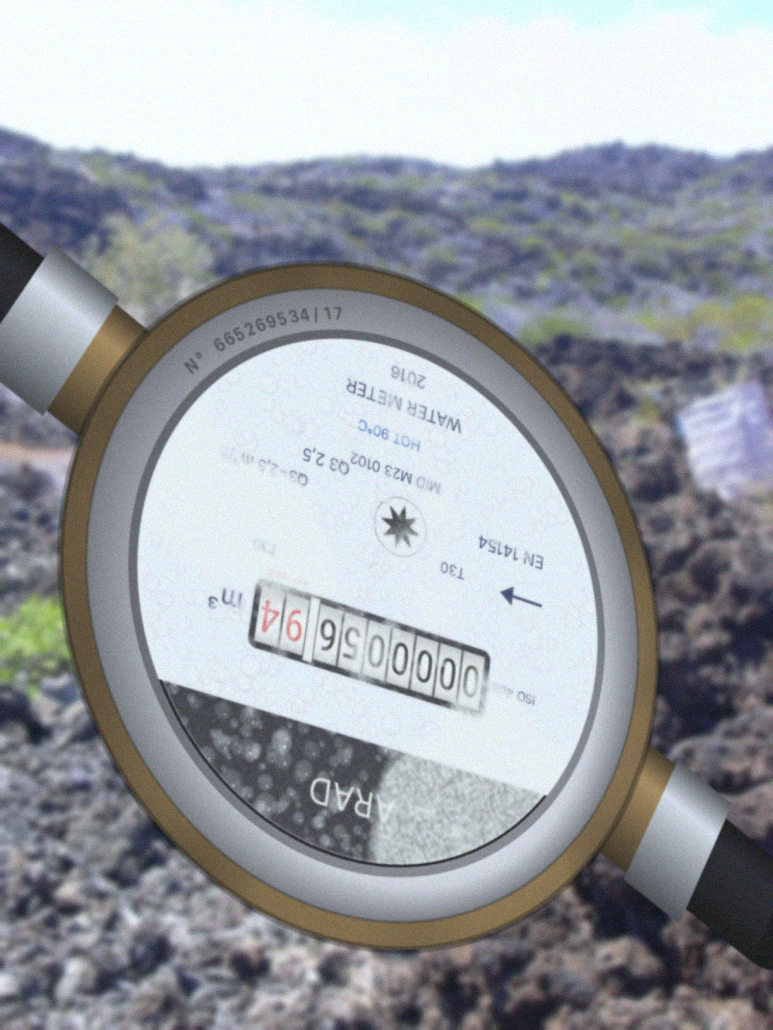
56.94 m³
